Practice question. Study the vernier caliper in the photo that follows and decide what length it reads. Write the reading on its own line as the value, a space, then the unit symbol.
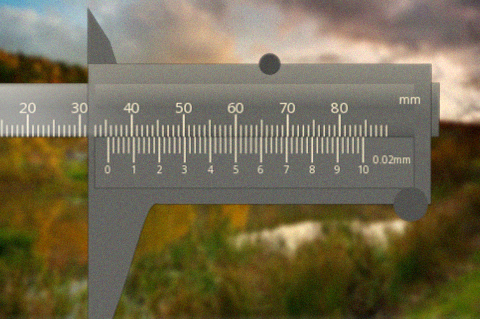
35.5 mm
